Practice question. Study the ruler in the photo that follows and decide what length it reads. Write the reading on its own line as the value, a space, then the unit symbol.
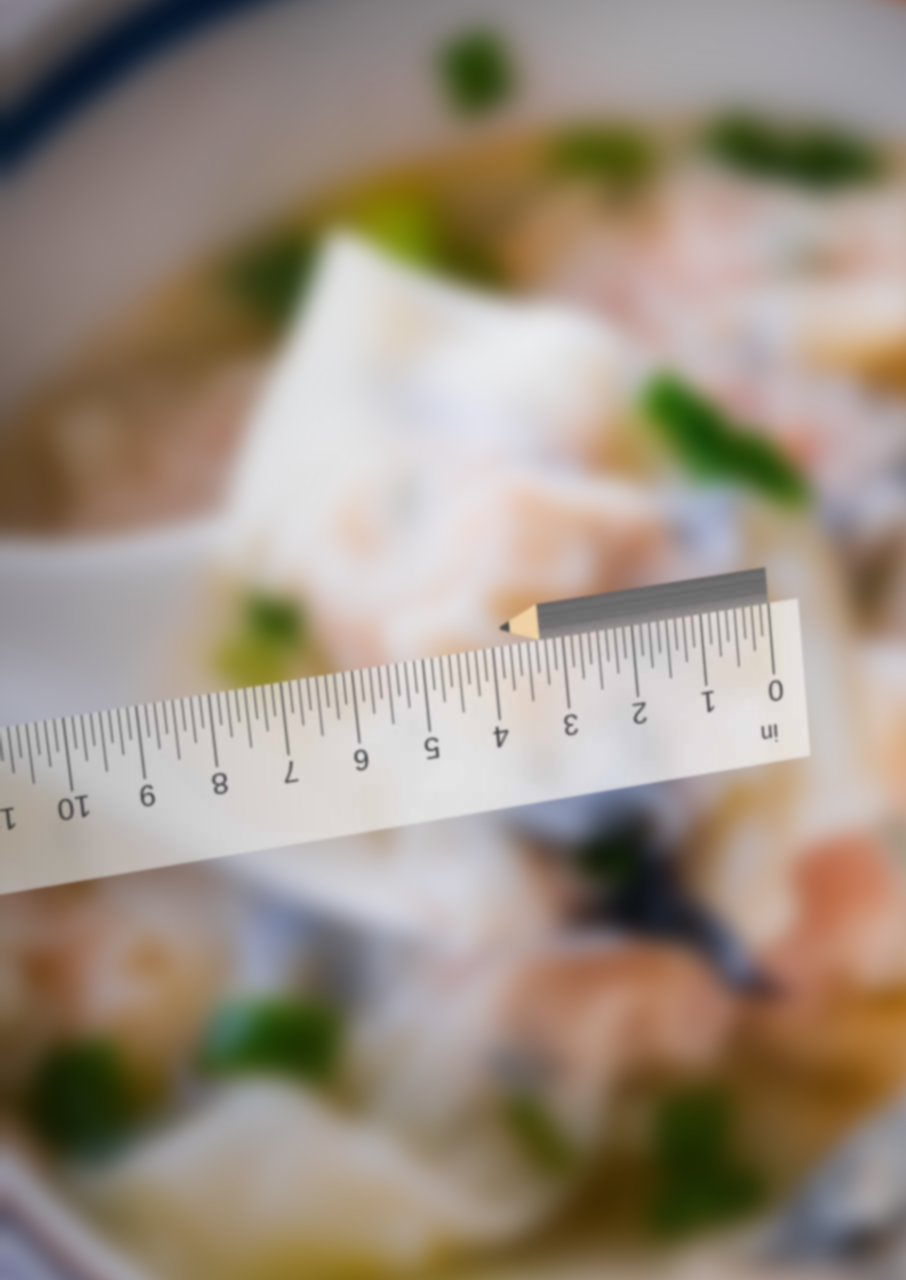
3.875 in
